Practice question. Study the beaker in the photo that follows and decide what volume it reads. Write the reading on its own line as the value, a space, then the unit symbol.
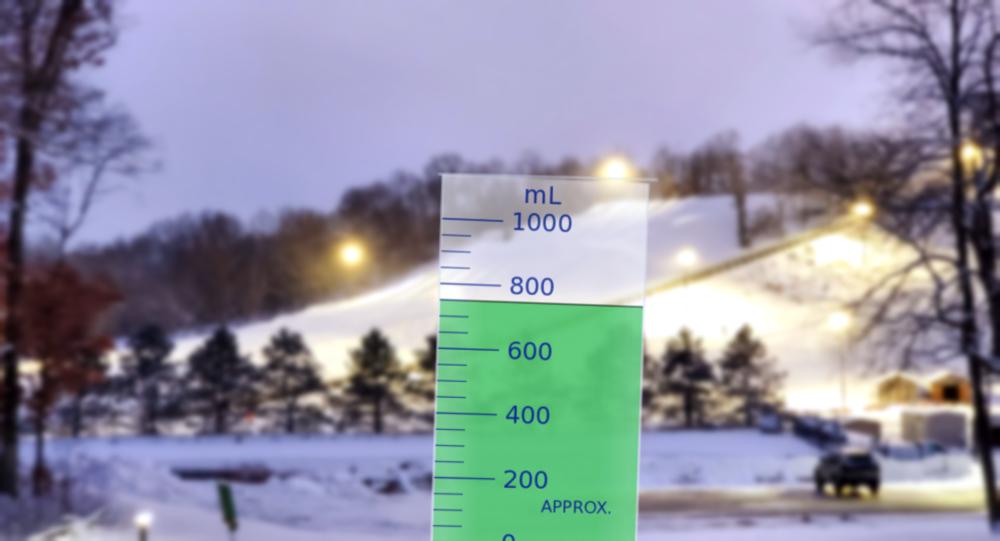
750 mL
